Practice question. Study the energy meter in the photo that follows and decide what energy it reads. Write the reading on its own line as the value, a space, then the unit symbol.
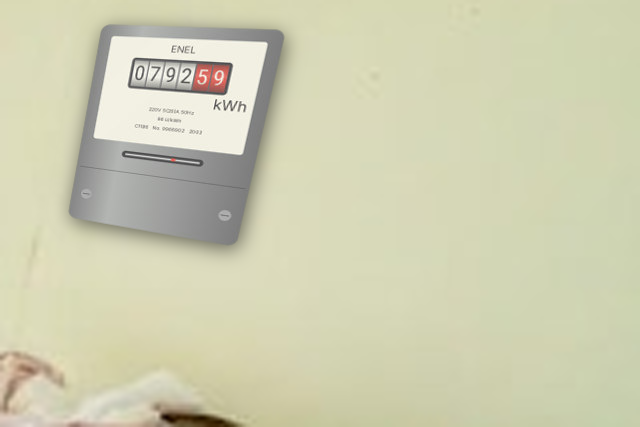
792.59 kWh
